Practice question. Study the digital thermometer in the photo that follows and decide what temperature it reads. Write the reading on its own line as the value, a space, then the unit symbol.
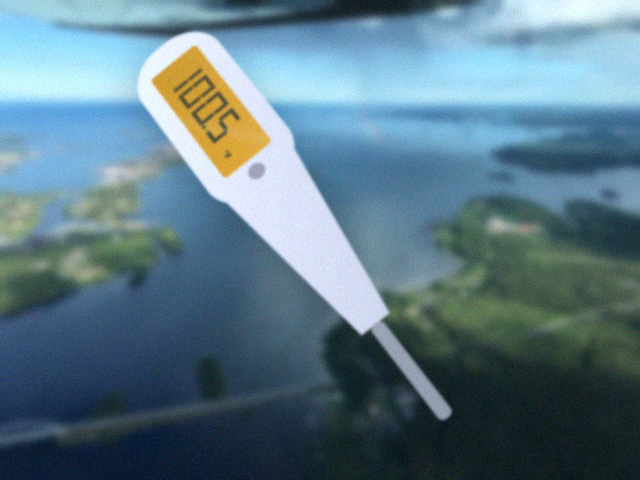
100.5 °F
